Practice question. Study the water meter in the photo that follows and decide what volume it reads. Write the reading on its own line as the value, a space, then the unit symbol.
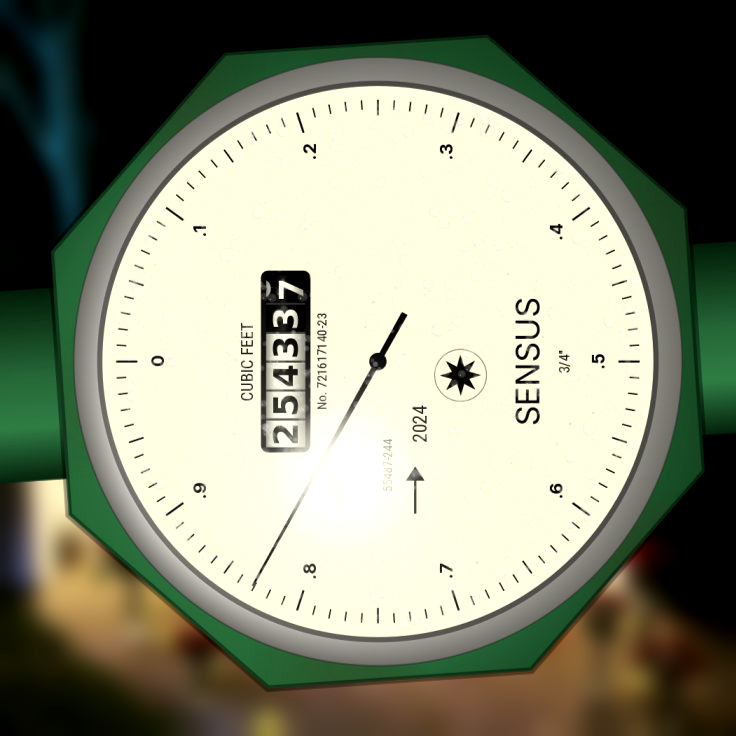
254336.83 ft³
